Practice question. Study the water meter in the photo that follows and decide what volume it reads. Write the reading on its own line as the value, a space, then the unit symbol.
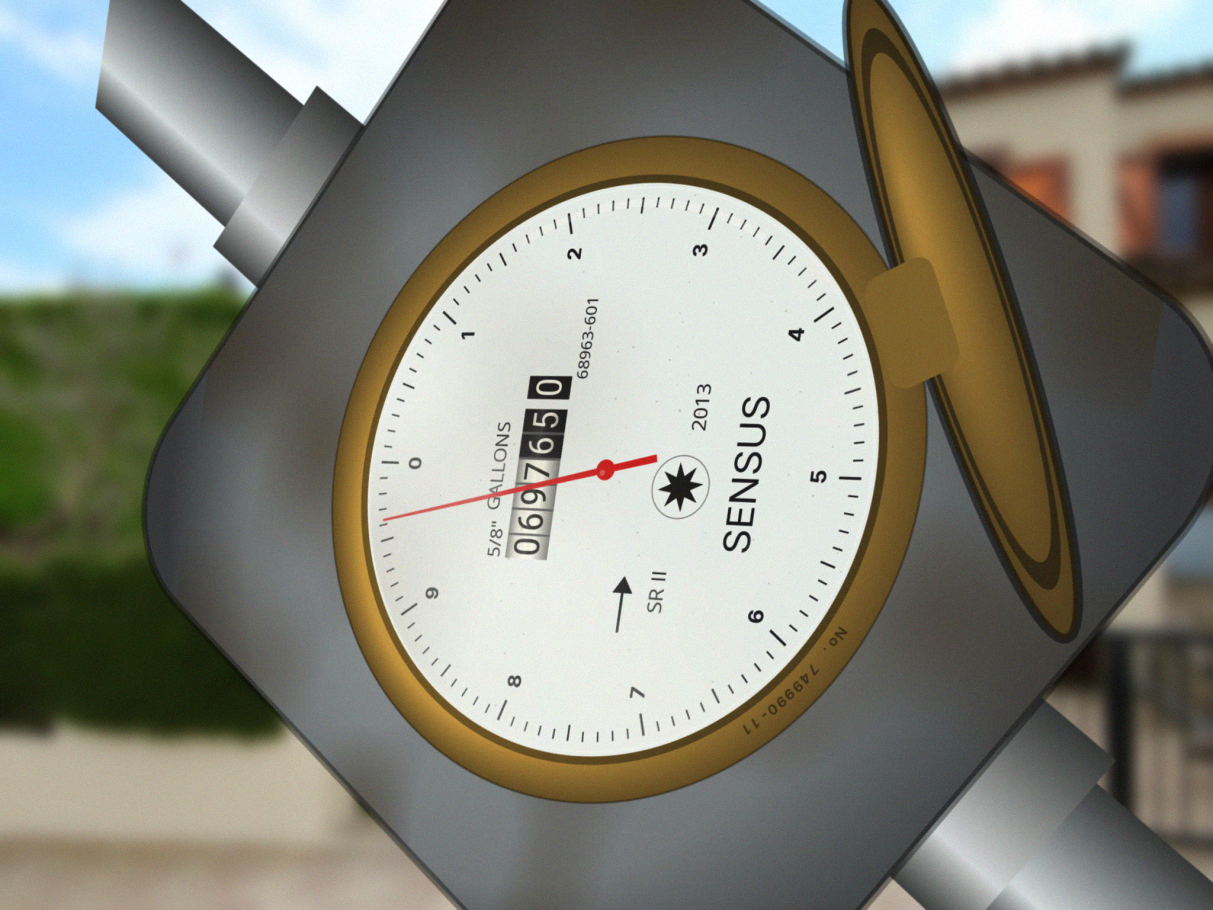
697649.6 gal
